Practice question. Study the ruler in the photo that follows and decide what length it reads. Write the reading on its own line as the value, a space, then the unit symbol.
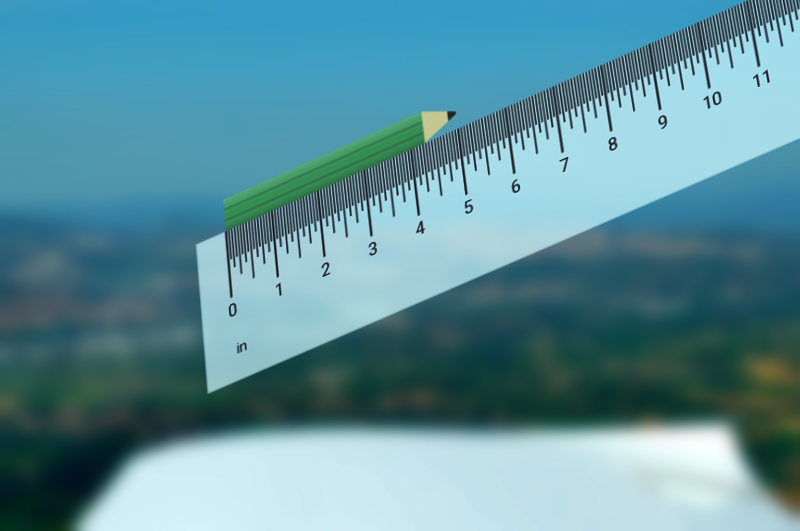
5 in
